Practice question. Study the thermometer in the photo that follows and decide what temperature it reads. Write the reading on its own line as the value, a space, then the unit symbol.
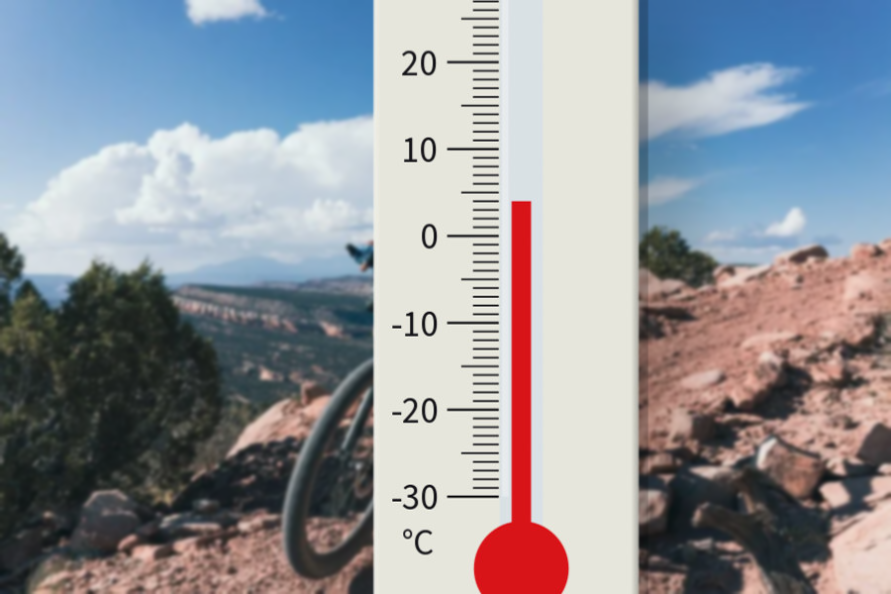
4 °C
